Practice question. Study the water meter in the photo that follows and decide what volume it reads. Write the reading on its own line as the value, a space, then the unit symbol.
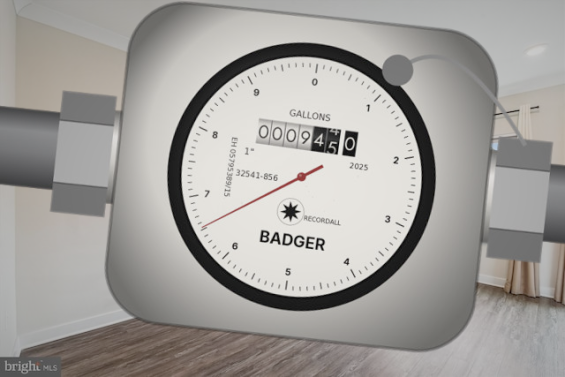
9446.5 gal
